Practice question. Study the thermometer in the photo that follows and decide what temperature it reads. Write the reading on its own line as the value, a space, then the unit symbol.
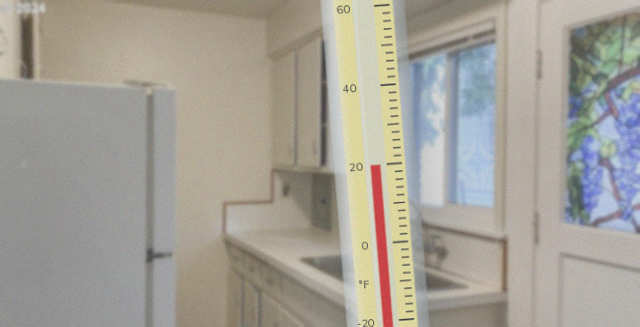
20 °F
